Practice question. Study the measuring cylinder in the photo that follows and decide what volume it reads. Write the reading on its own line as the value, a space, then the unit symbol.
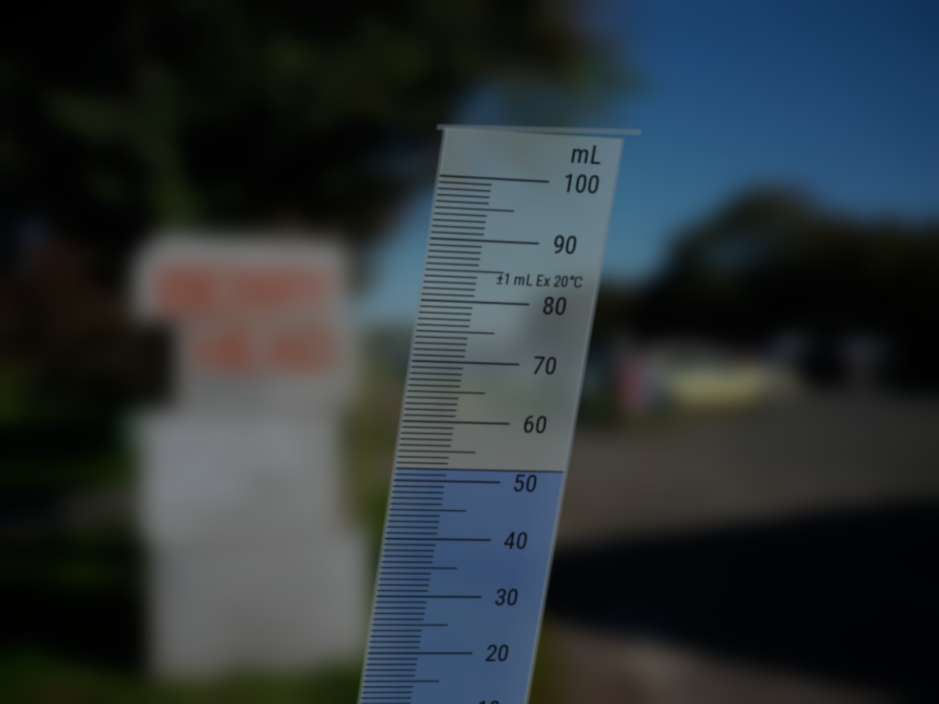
52 mL
